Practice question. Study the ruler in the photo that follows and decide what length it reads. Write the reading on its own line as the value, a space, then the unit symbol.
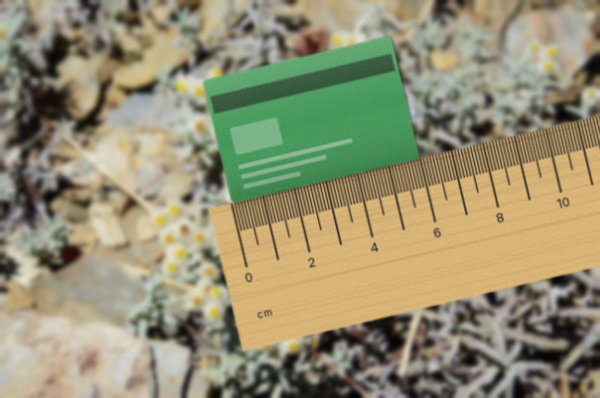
6 cm
